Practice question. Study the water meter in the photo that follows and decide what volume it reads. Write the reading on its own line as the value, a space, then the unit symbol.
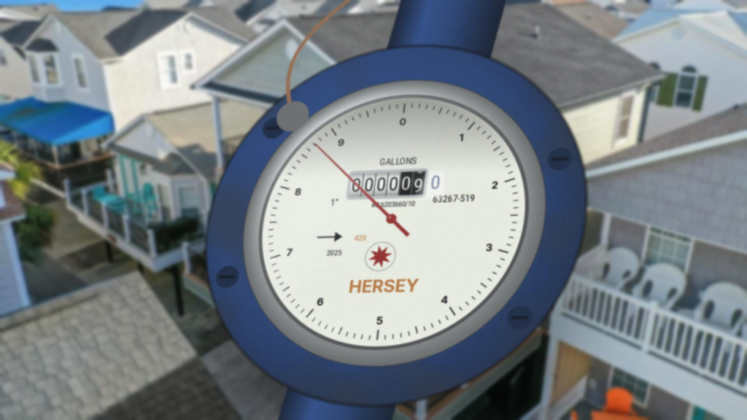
88.7 gal
